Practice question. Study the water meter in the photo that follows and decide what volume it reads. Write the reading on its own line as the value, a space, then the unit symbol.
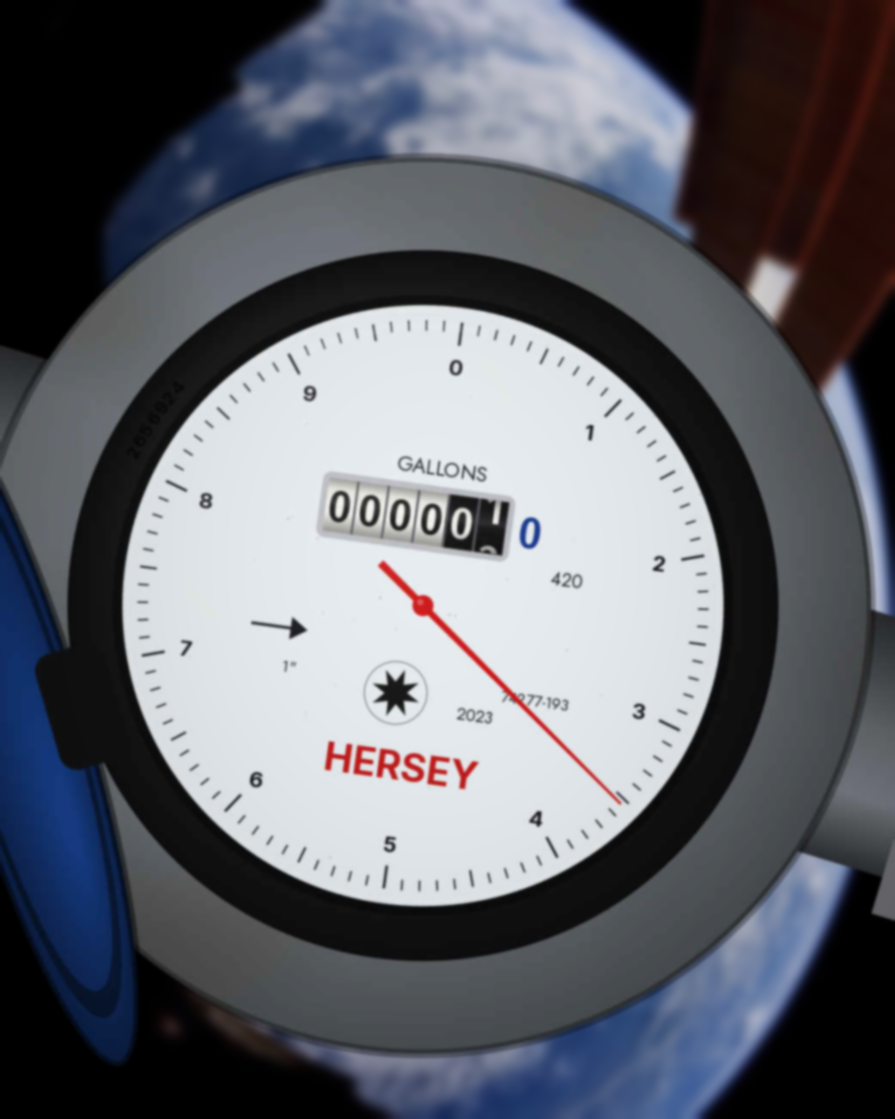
13.5 gal
